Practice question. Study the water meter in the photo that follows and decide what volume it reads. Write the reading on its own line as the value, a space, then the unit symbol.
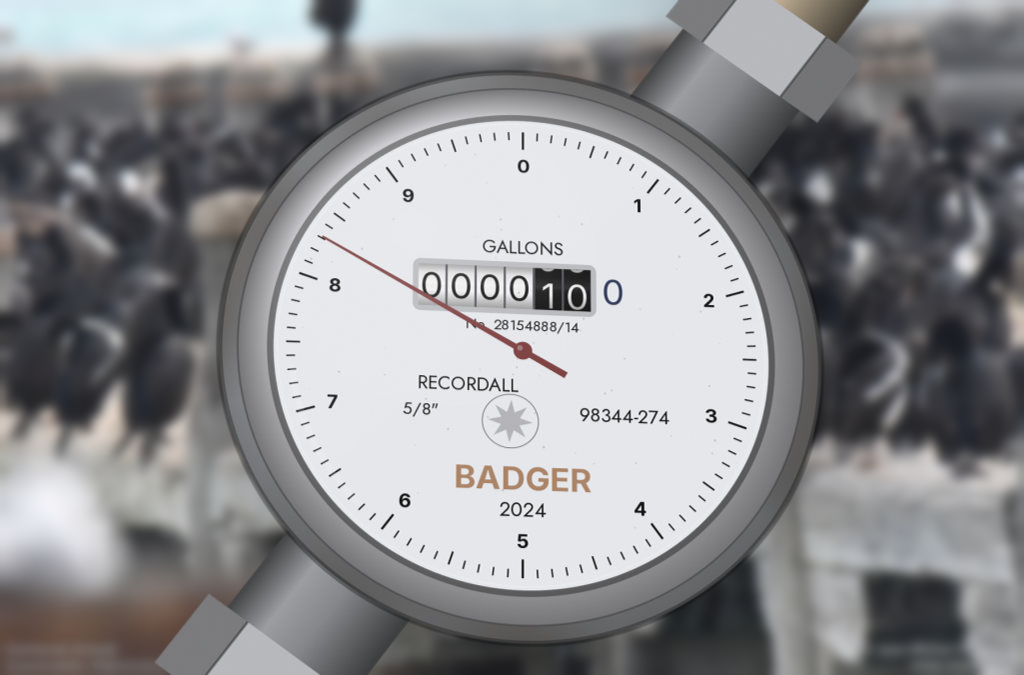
98.3 gal
